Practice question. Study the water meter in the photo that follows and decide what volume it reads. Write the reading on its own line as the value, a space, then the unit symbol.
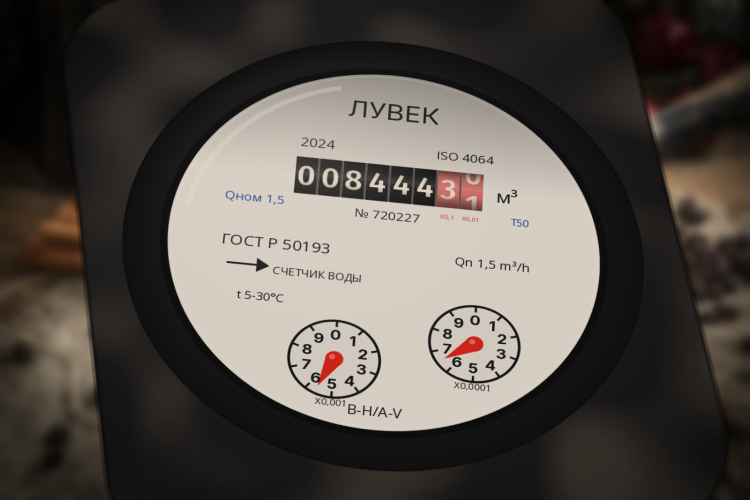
8444.3056 m³
